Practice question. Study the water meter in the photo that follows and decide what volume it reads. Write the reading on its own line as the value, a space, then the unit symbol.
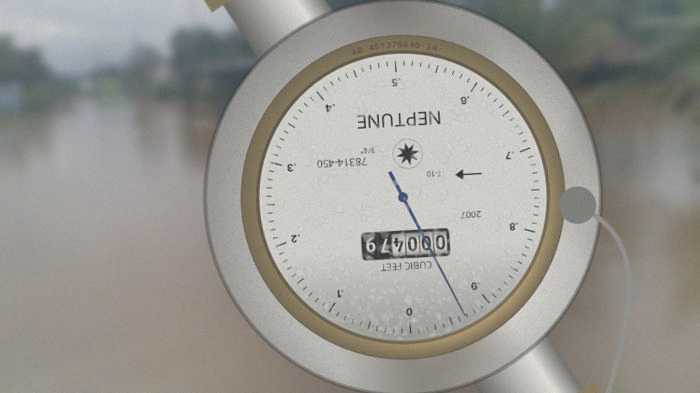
478.93 ft³
